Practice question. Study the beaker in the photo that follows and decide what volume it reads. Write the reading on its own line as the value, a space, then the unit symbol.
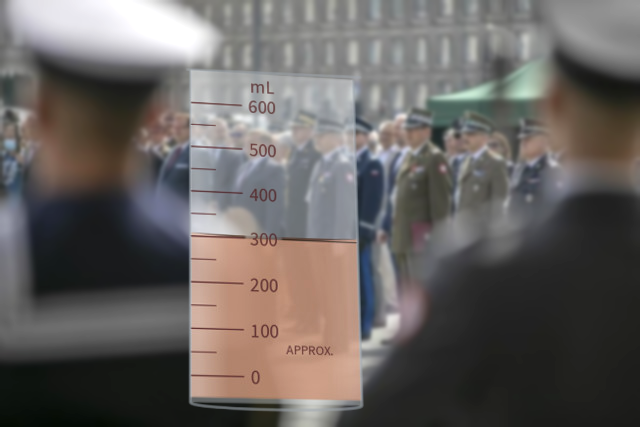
300 mL
